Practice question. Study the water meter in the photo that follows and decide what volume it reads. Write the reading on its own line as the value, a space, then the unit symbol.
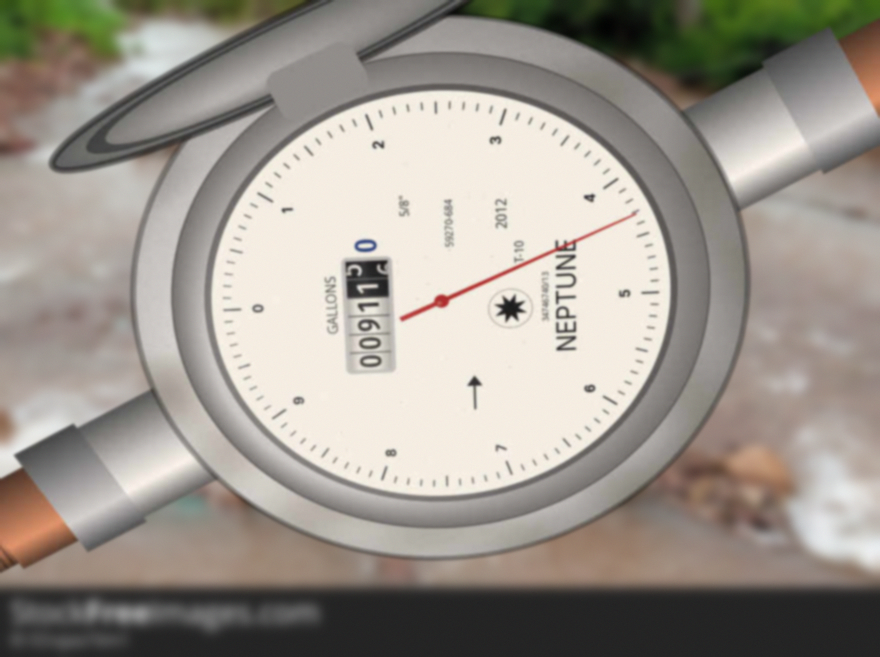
91154.3 gal
